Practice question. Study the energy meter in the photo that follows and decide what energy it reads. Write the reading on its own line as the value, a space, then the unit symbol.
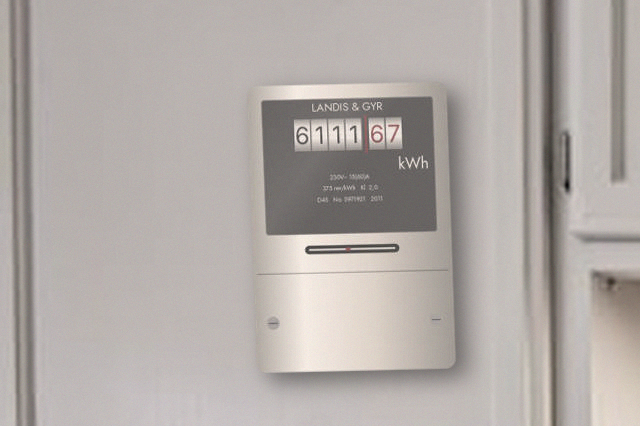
6111.67 kWh
